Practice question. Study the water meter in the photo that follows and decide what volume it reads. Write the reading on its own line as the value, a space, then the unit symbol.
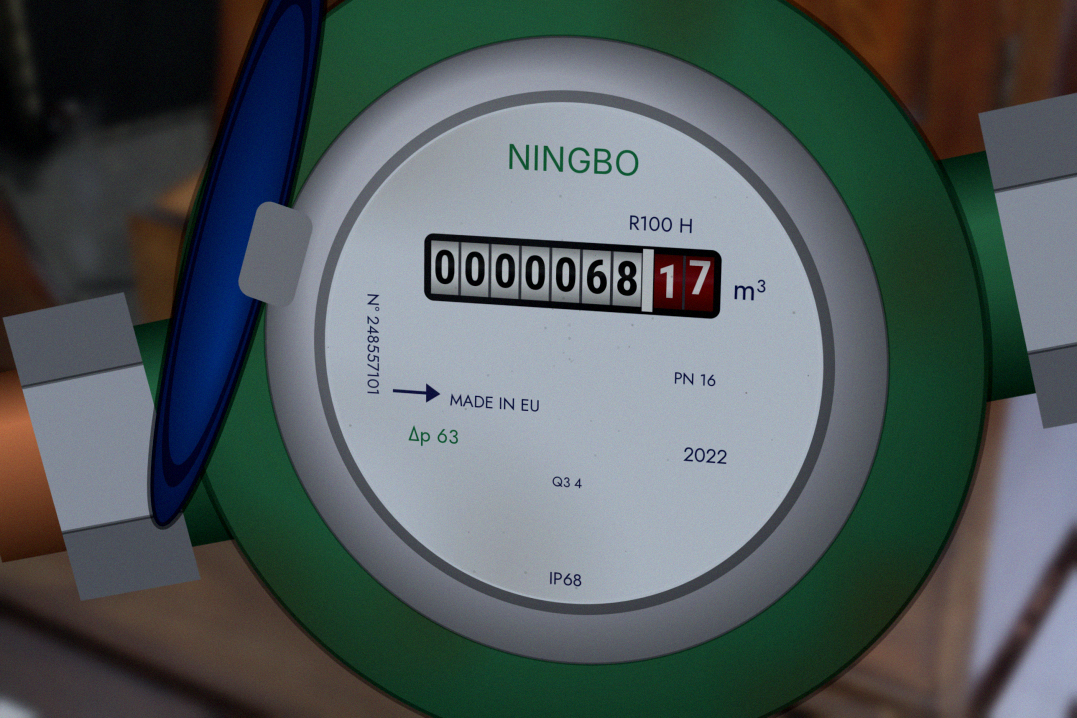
68.17 m³
